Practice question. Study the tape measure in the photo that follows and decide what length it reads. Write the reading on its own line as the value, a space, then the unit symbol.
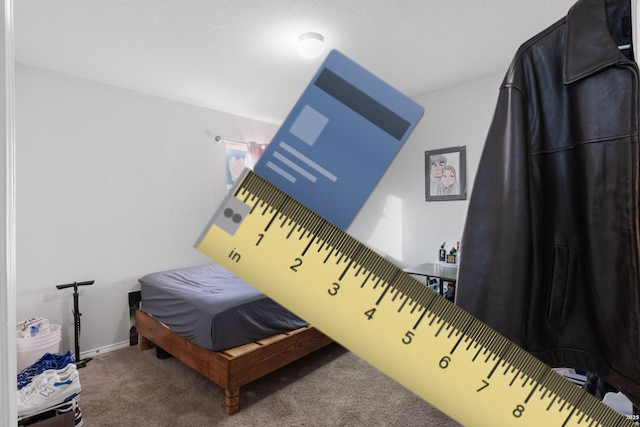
2.5 in
